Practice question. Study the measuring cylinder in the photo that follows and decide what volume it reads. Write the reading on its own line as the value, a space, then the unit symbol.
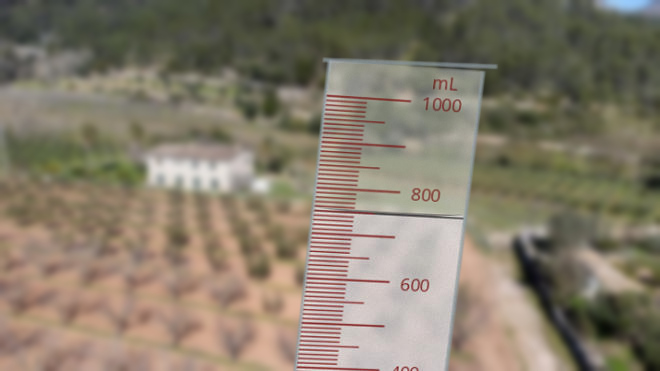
750 mL
